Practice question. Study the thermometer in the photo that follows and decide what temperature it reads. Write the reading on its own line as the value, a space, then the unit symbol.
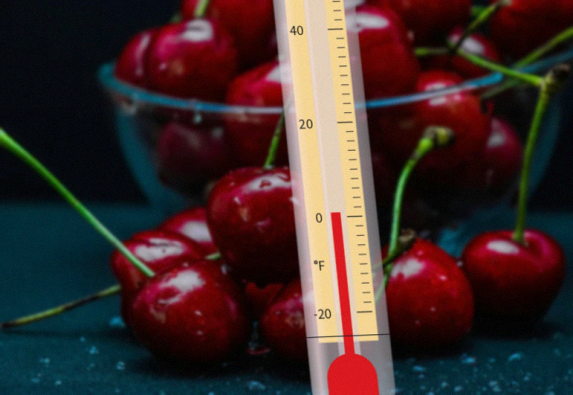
1 °F
